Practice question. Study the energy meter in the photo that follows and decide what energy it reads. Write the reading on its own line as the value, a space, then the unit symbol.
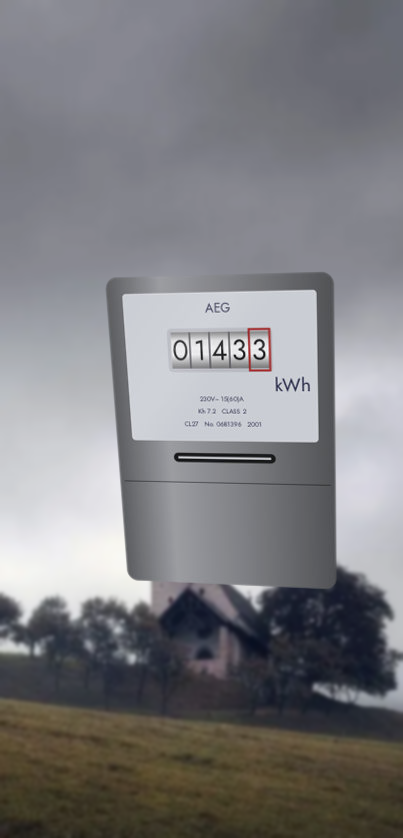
143.3 kWh
